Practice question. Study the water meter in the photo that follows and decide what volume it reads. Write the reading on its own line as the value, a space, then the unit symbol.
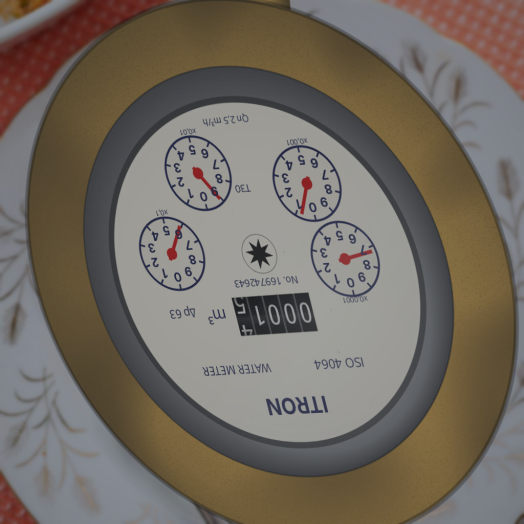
14.5907 m³
